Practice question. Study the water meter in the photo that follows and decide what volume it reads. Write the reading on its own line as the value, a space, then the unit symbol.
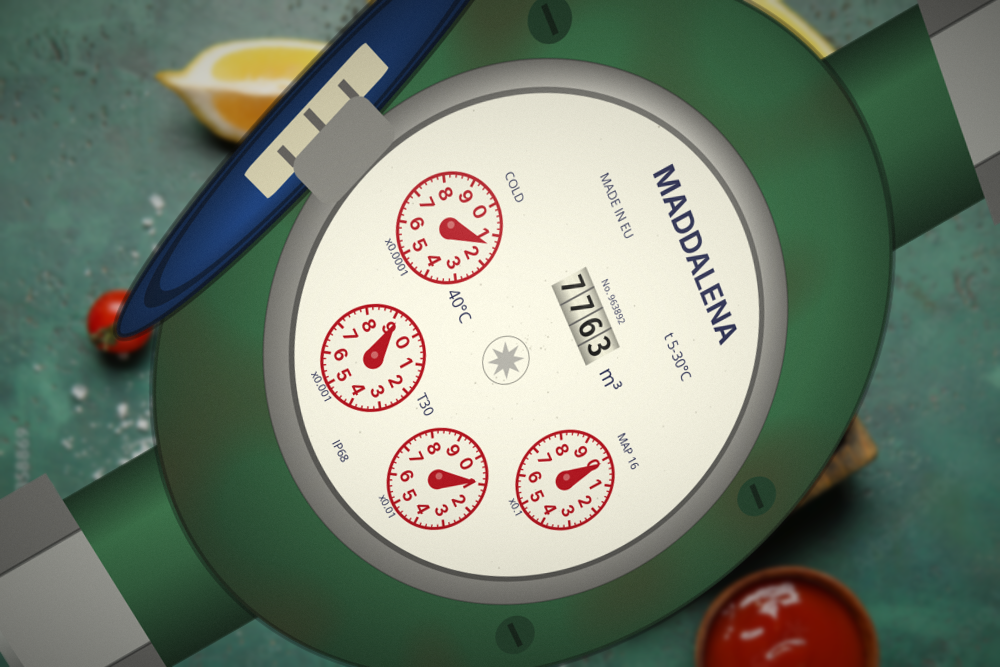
7763.0091 m³
